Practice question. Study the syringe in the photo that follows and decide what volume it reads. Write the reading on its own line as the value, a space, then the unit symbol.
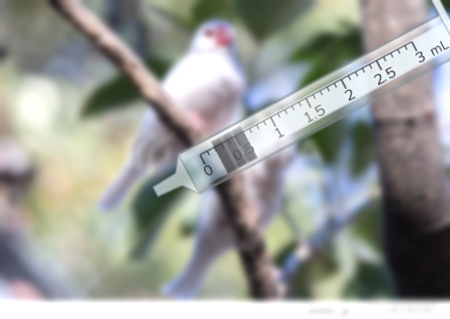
0.2 mL
